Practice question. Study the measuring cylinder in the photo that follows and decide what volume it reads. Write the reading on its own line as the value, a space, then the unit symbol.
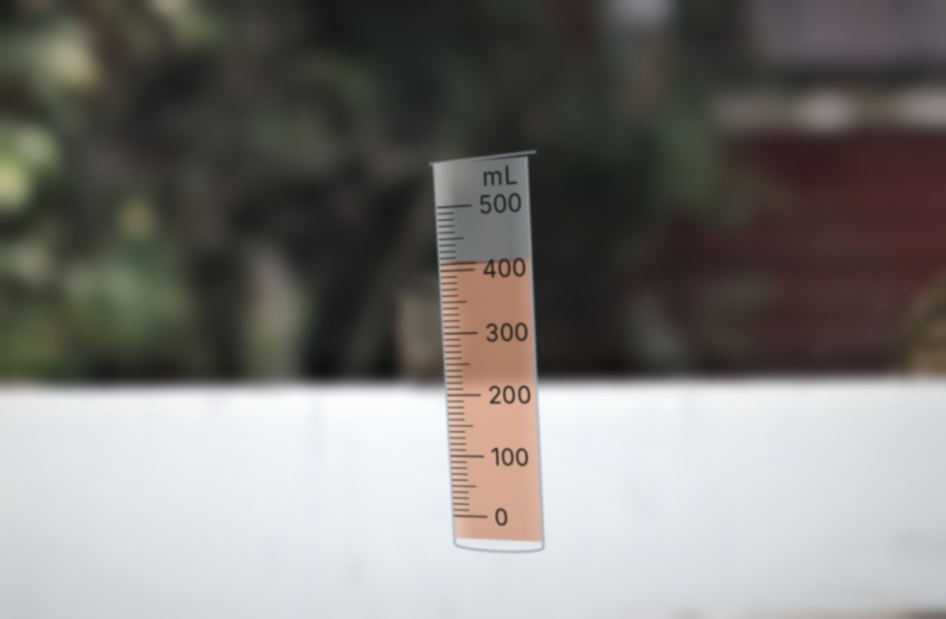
410 mL
